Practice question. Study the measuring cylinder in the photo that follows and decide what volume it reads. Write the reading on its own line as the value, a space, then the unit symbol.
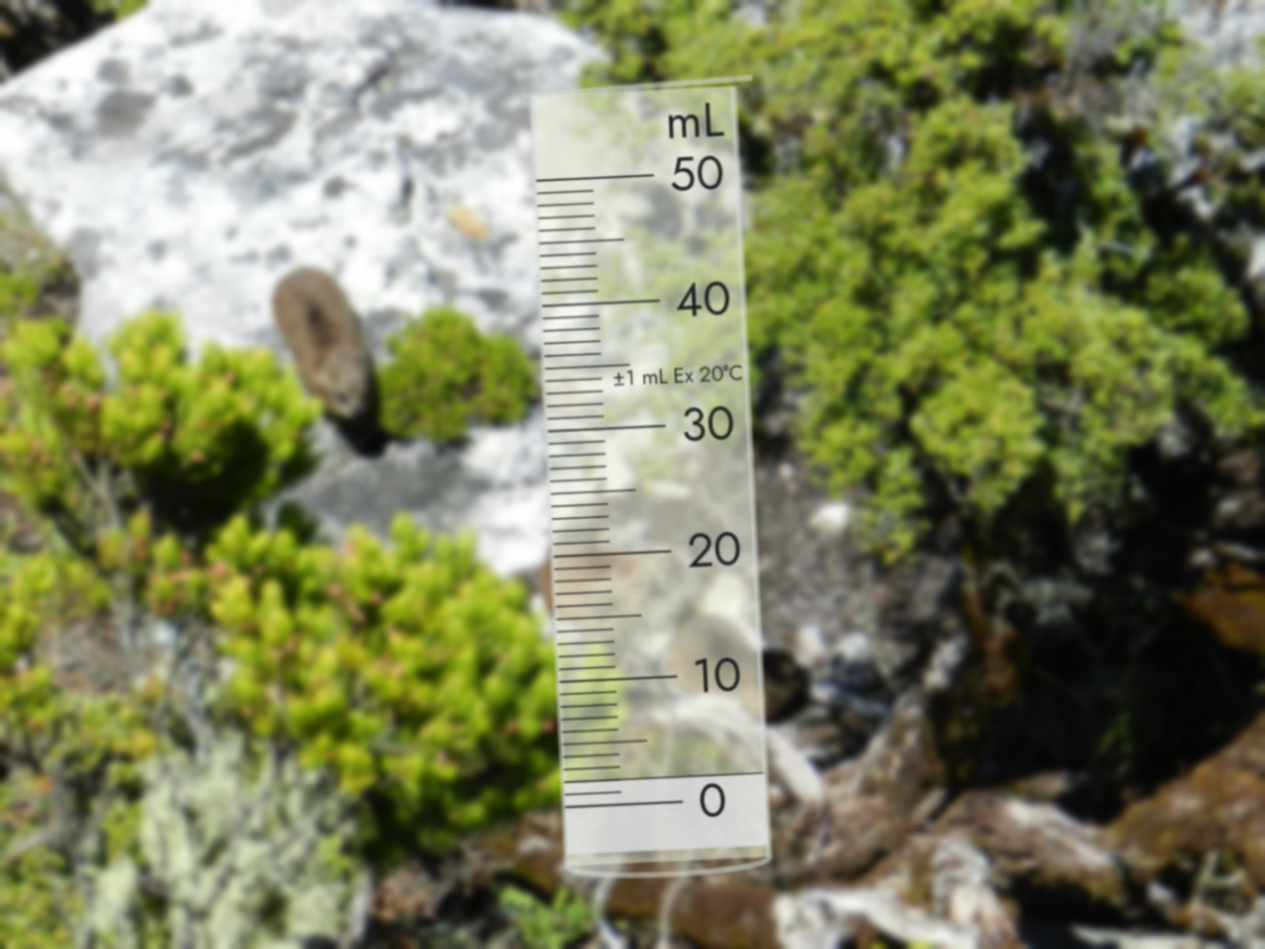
2 mL
